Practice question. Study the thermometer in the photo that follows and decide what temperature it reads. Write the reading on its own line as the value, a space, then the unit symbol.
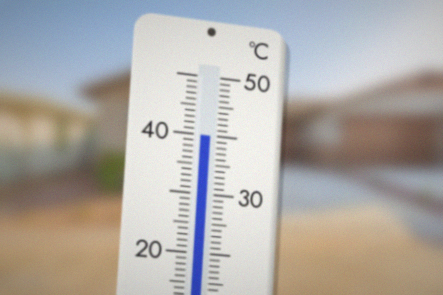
40 °C
